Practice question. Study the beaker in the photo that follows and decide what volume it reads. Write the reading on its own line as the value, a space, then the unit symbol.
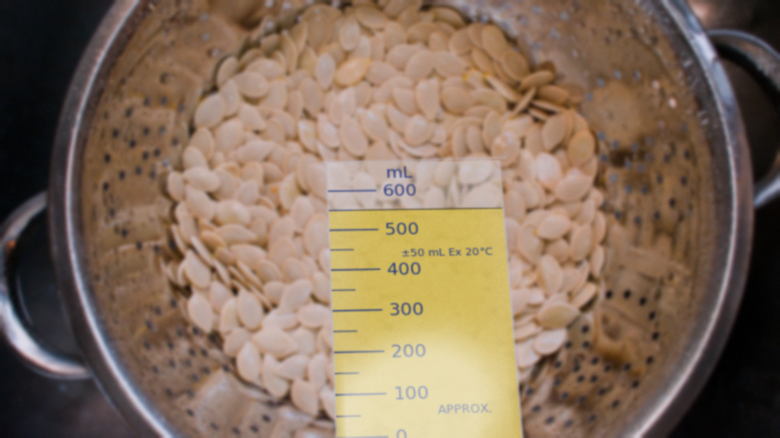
550 mL
